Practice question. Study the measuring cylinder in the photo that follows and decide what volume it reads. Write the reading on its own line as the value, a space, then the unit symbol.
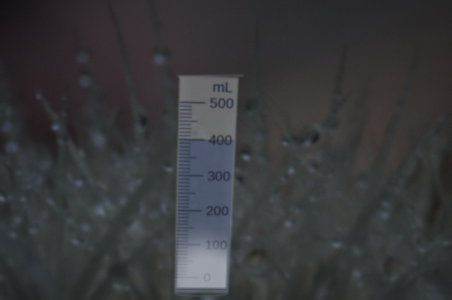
400 mL
